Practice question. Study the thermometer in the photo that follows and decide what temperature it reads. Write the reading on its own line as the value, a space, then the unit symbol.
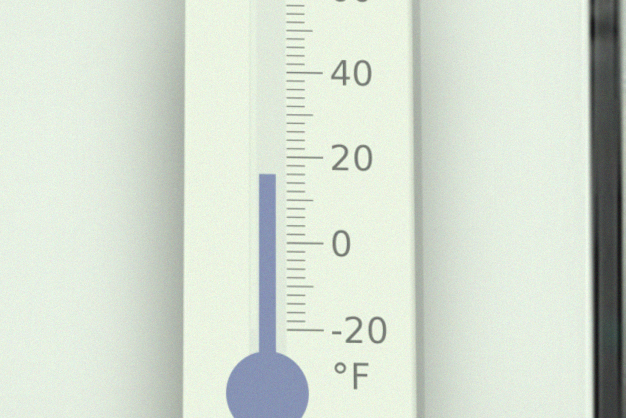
16 °F
